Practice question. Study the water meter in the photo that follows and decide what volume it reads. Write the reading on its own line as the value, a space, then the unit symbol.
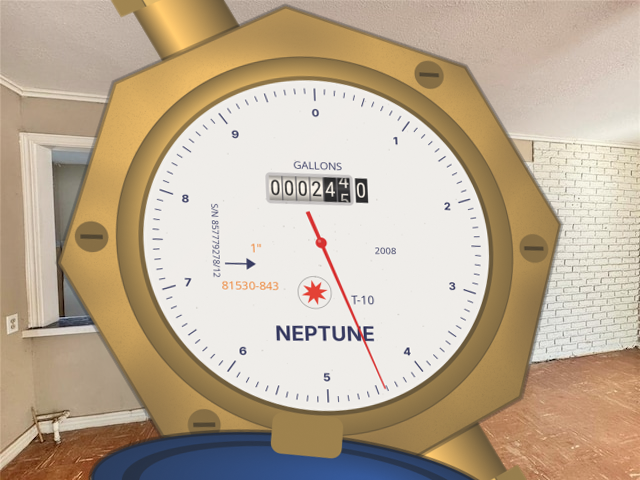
2444.4 gal
